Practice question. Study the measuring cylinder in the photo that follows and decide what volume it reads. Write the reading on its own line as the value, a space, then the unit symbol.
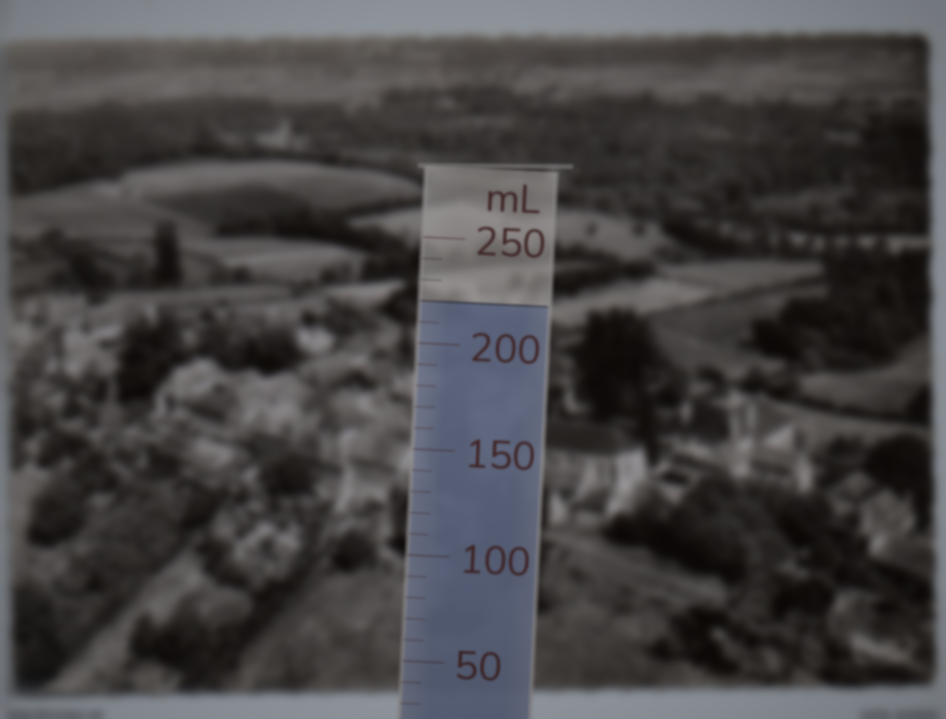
220 mL
